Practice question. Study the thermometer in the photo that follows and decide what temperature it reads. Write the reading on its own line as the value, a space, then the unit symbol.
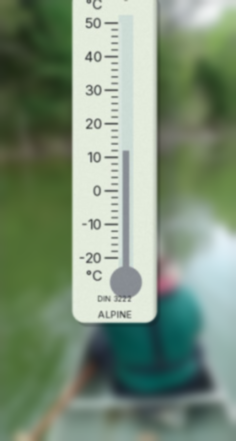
12 °C
